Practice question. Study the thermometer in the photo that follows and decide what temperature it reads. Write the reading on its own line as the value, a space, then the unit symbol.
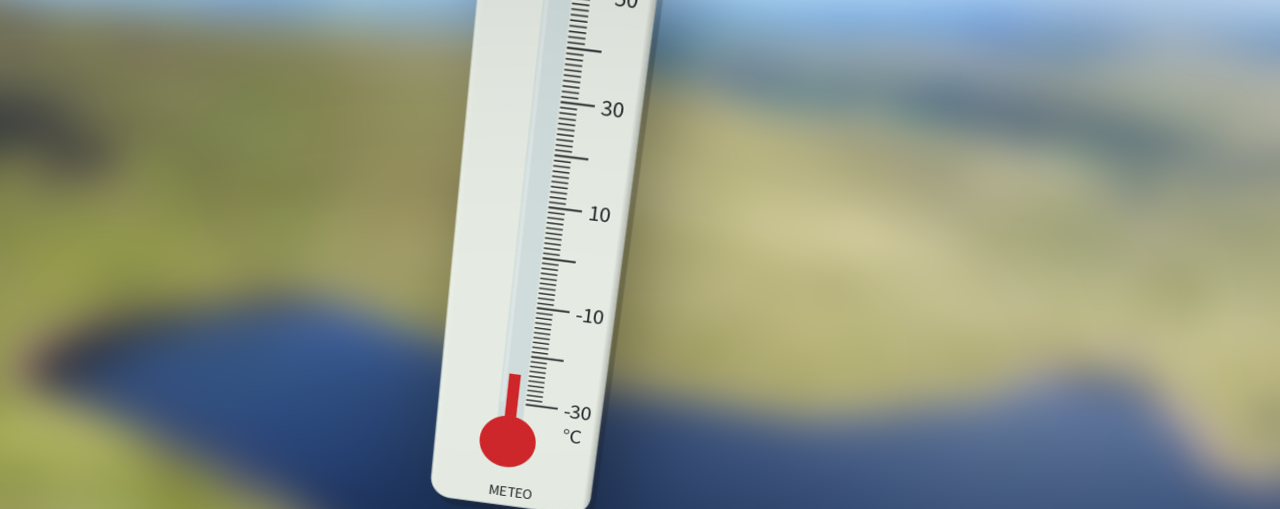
-24 °C
